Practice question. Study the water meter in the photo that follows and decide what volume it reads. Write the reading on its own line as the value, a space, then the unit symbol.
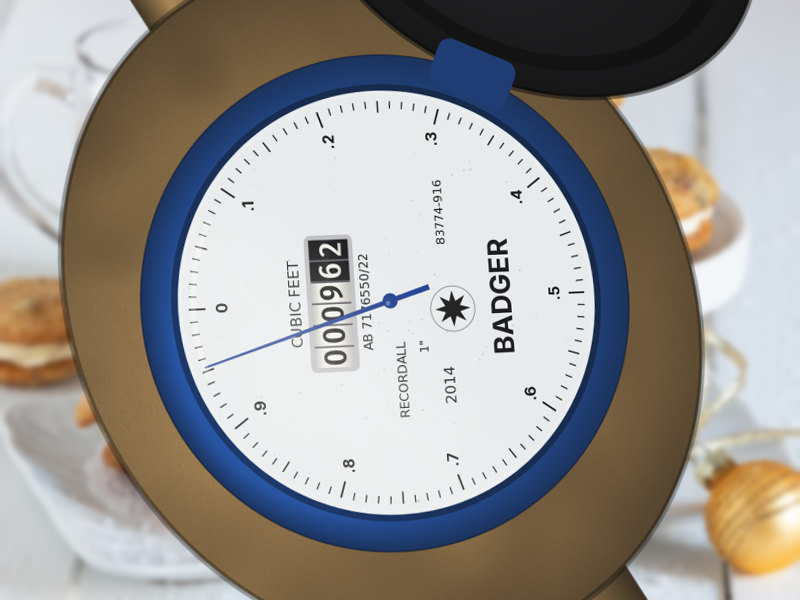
961.95 ft³
